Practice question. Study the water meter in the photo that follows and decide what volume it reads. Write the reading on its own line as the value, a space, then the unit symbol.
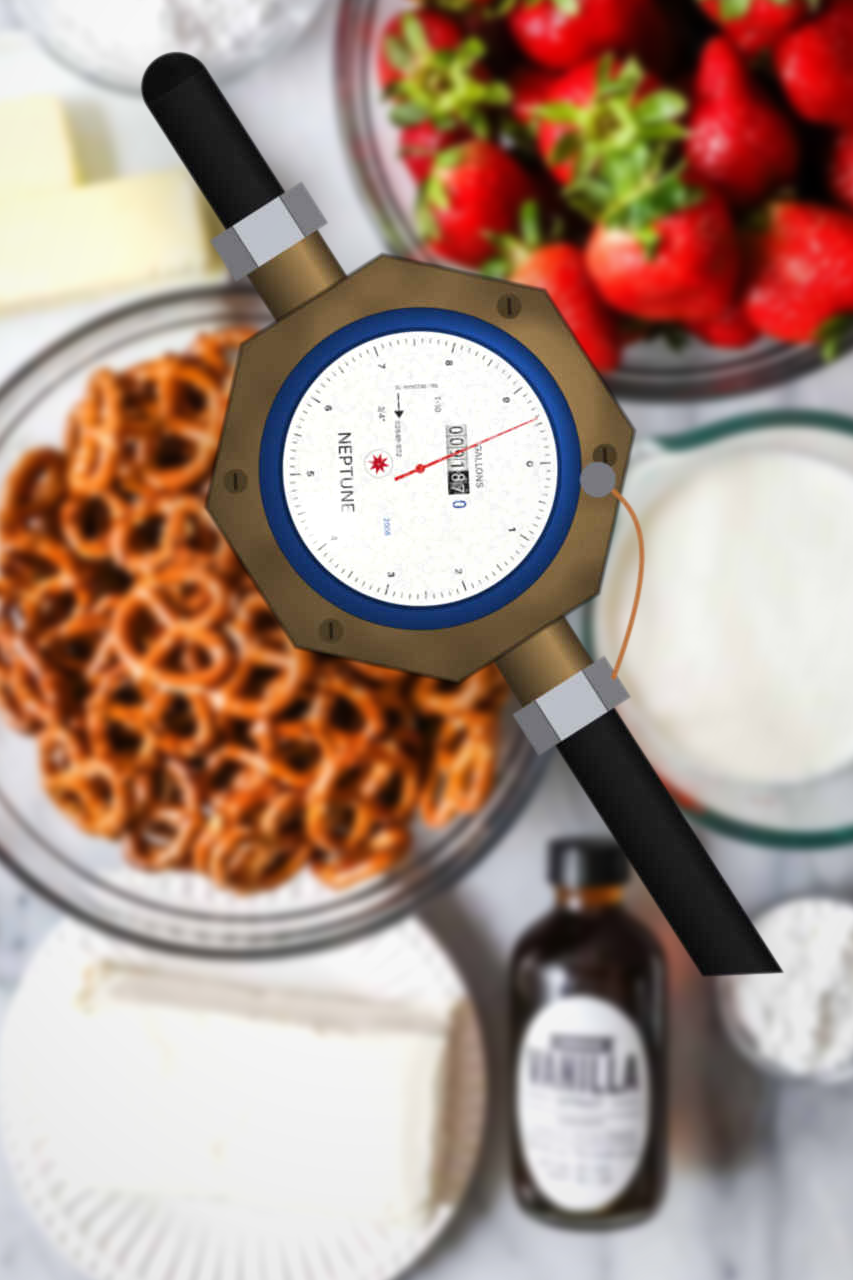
91869.4 gal
